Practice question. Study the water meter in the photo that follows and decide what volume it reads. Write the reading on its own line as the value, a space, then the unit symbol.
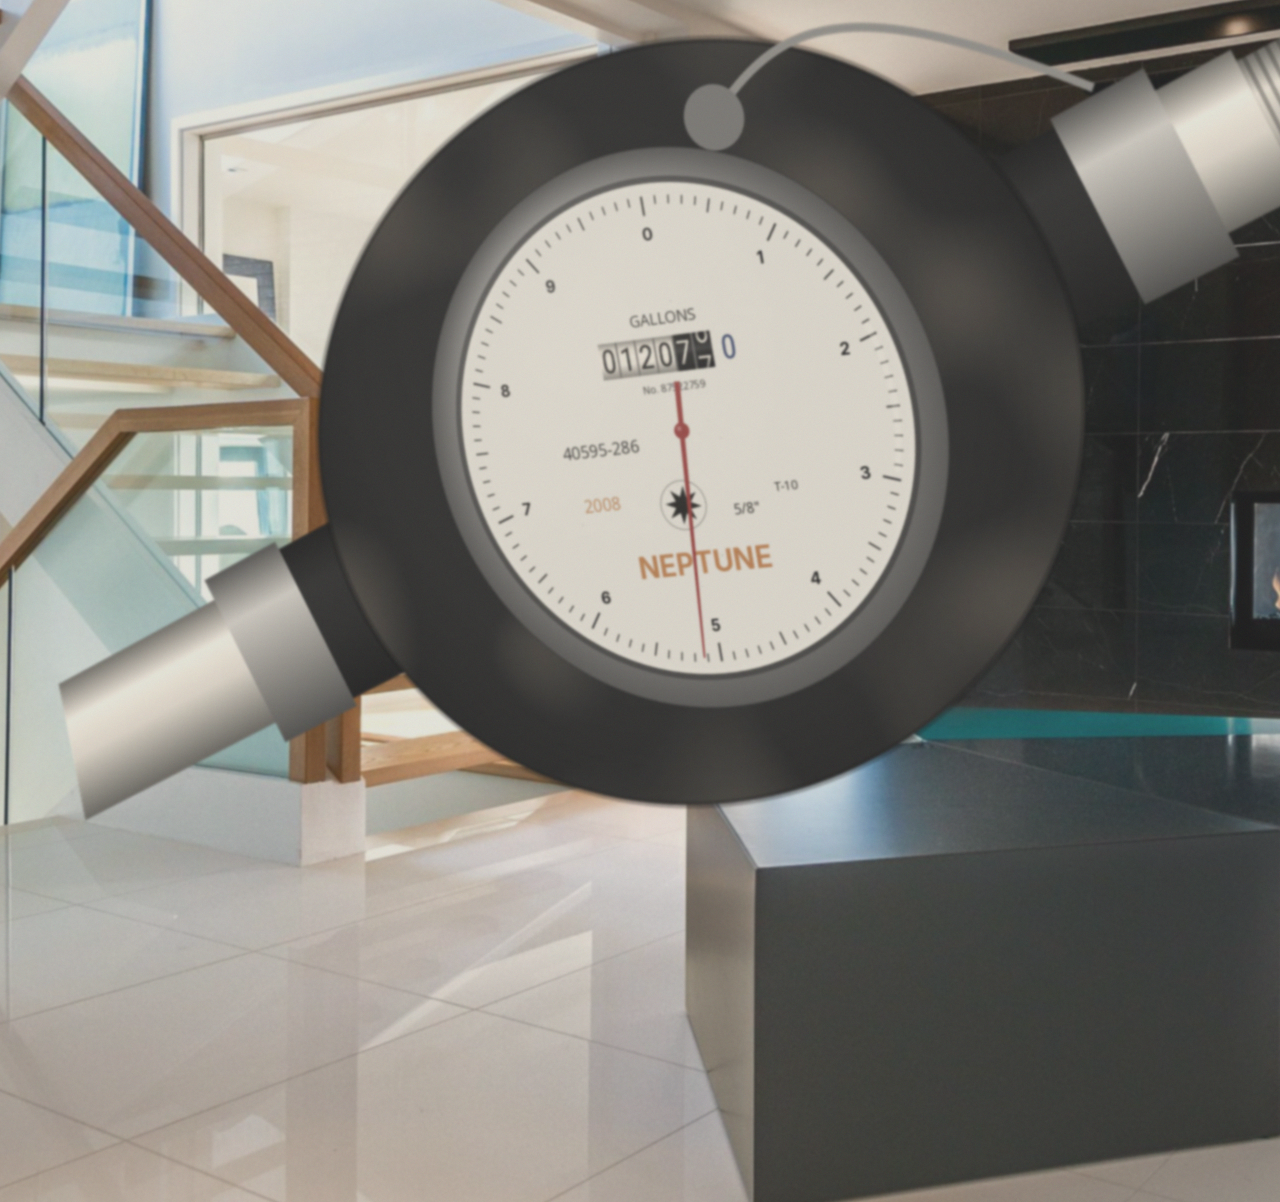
120765.1 gal
